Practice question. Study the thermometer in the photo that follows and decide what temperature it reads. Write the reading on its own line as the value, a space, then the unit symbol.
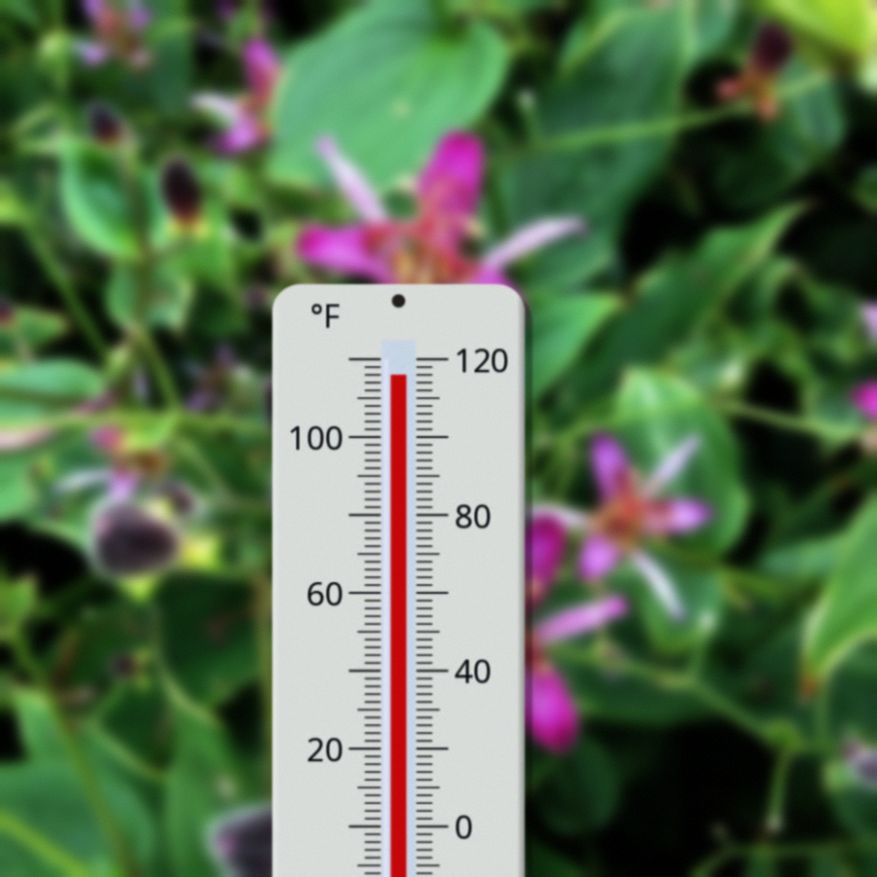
116 °F
